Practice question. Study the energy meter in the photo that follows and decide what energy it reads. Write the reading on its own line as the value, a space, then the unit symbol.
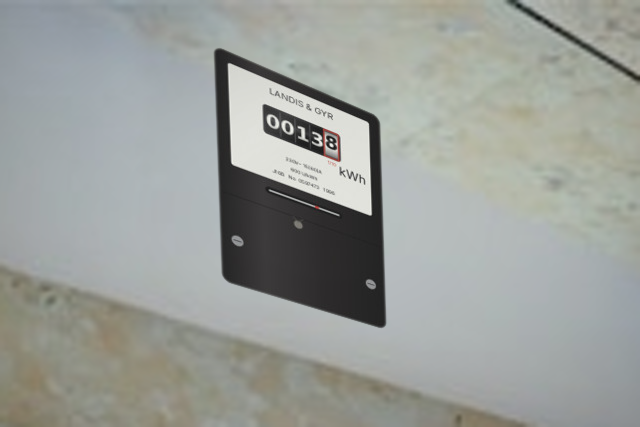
13.8 kWh
